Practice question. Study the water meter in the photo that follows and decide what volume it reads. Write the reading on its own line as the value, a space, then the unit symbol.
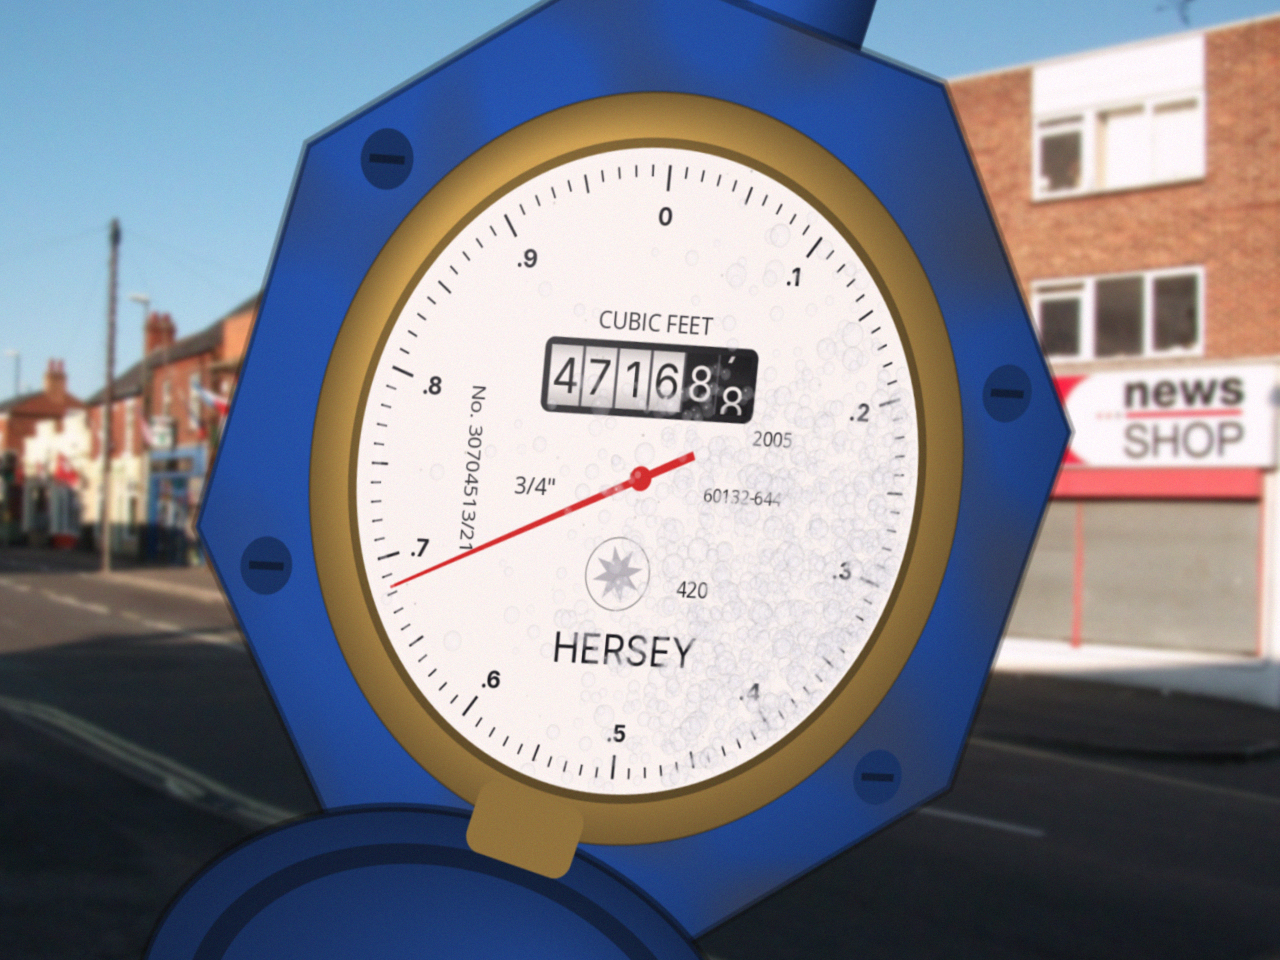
471687.68 ft³
